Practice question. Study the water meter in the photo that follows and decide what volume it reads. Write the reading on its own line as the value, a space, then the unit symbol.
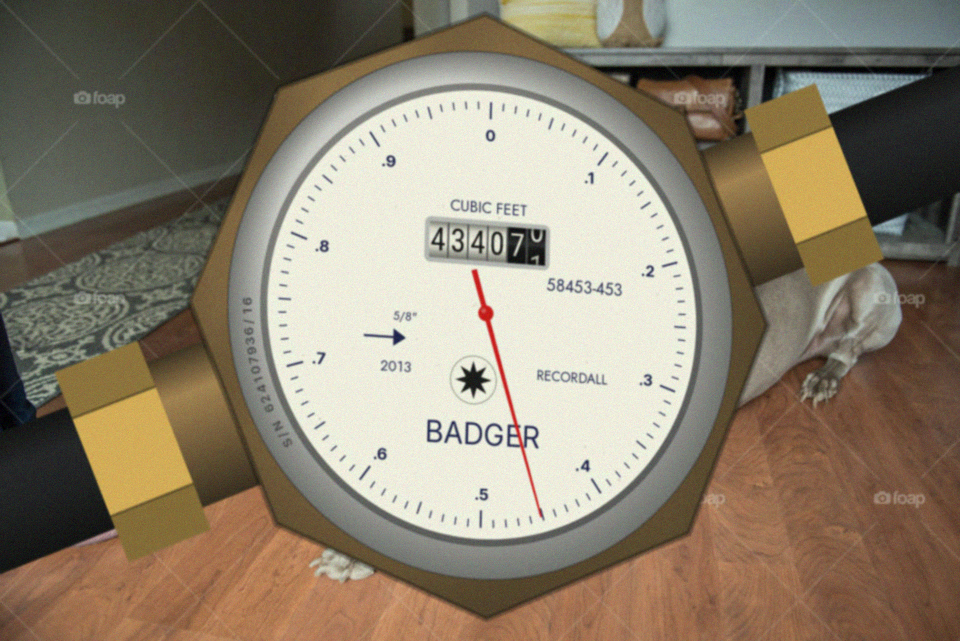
434070.45 ft³
